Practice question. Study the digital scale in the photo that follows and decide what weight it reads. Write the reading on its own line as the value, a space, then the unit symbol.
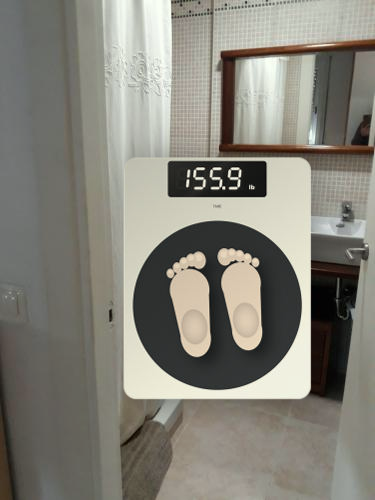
155.9 lb
